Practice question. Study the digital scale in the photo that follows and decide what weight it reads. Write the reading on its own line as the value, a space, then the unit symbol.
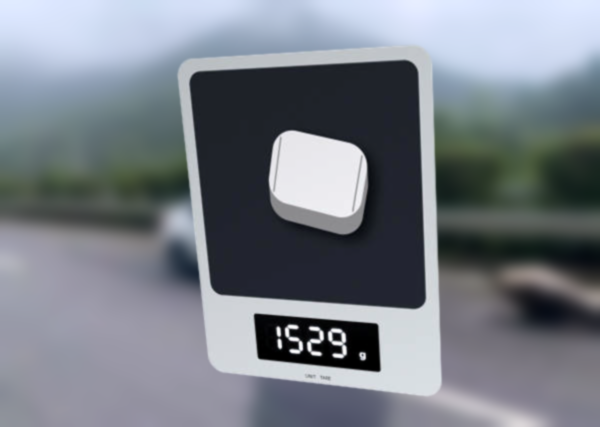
1529 g
